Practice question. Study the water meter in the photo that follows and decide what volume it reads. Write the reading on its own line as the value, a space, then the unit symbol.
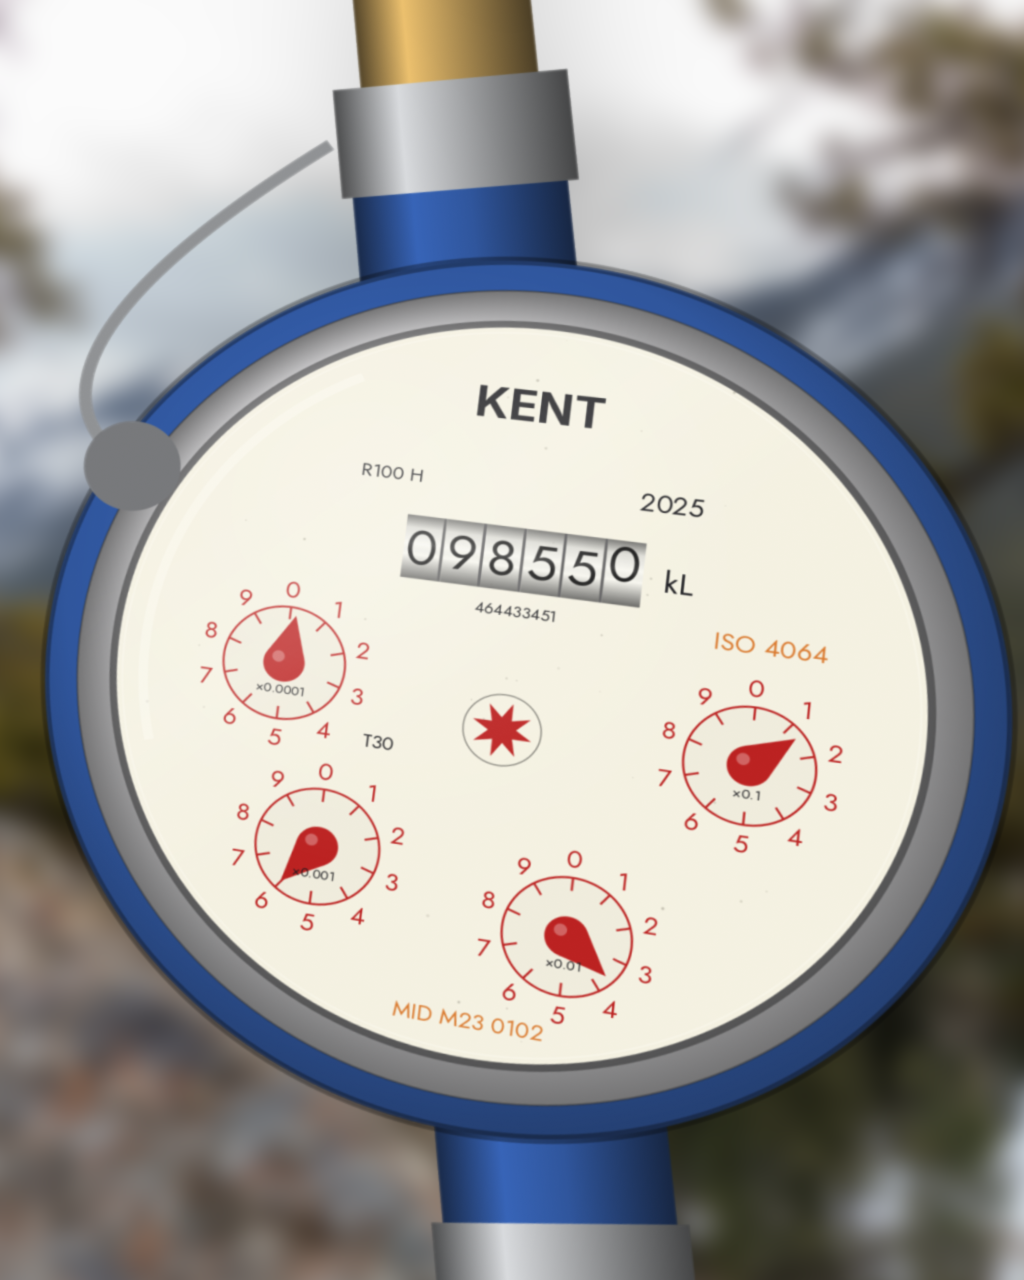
98550.1360 kL
